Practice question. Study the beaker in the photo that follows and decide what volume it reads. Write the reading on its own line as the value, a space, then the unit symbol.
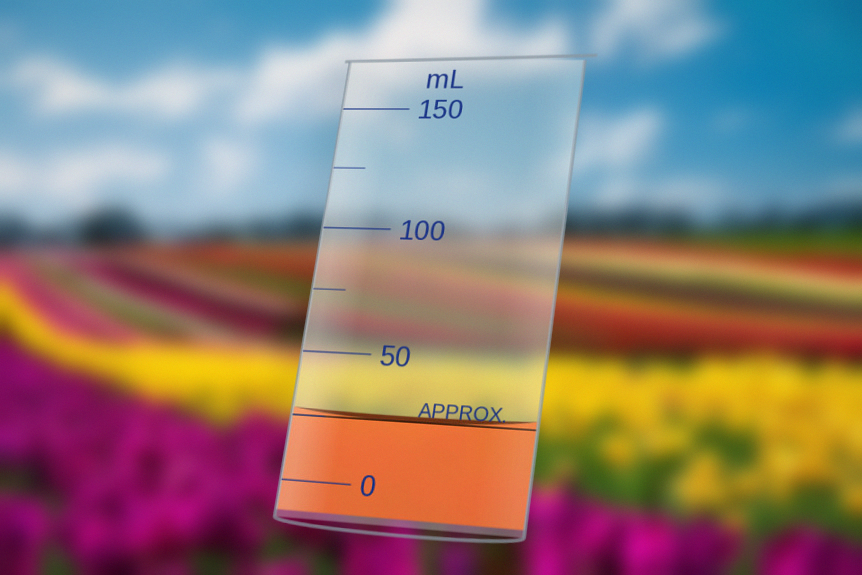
25 mL
